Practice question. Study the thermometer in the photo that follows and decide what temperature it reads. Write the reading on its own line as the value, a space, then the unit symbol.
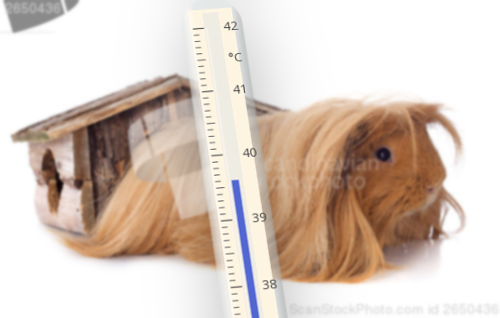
39.6 °C
